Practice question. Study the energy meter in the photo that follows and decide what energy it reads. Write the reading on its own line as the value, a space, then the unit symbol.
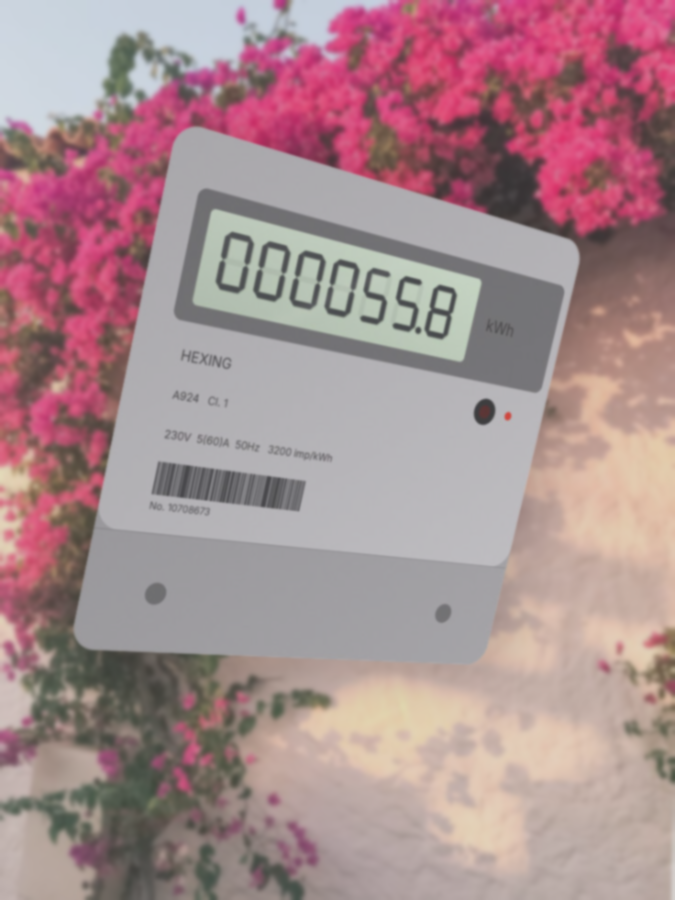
55.8 kWh
